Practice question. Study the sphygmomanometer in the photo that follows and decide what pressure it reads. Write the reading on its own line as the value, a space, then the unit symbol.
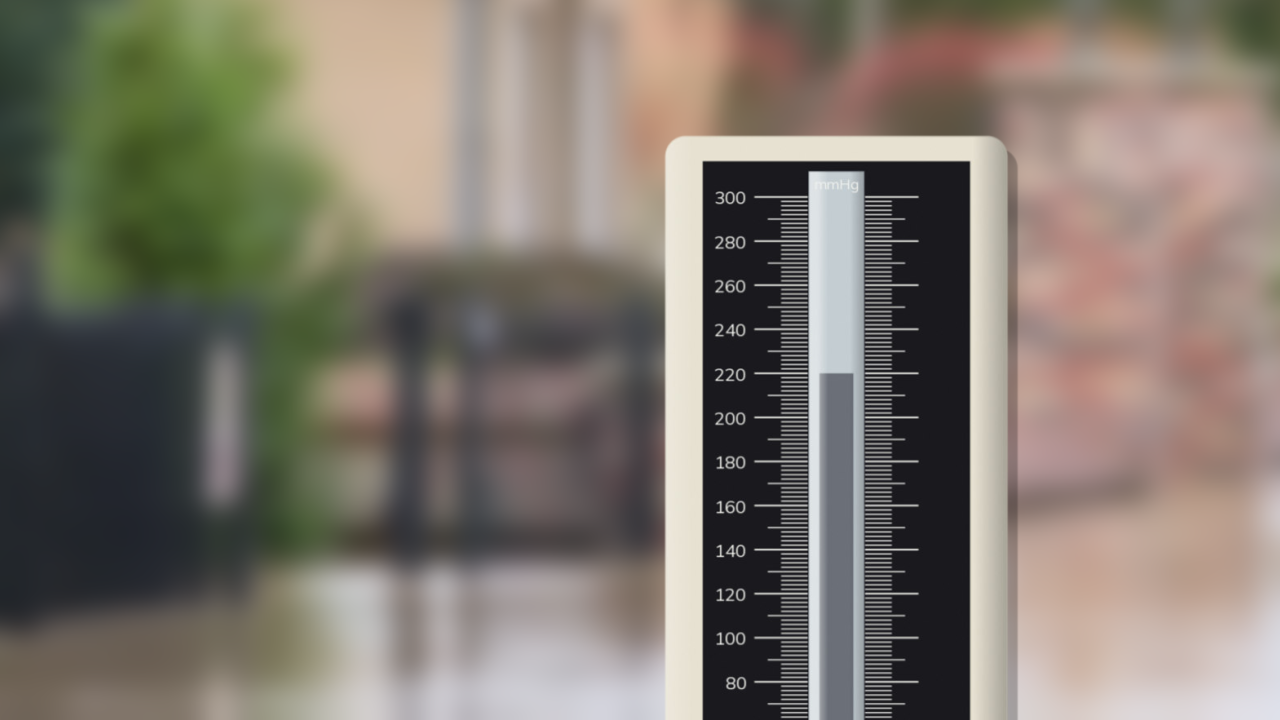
220 mmHg
